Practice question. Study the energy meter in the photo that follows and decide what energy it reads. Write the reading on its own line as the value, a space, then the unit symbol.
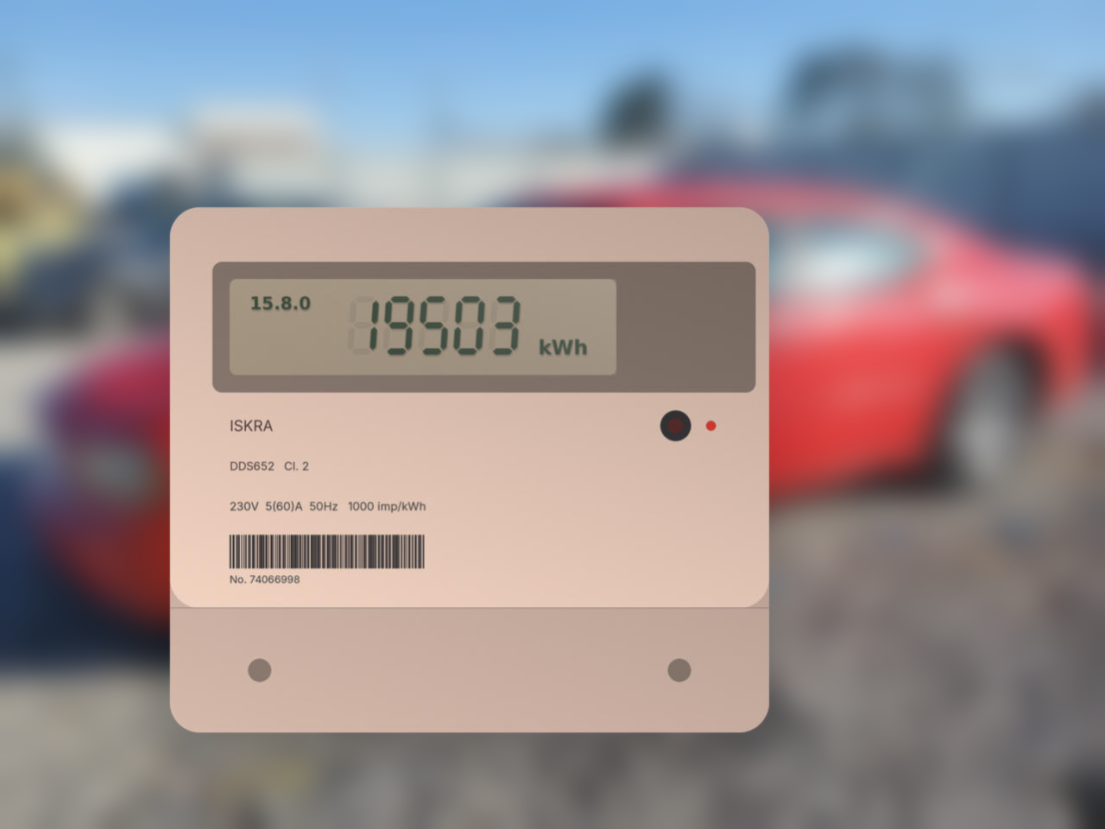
19503 kWh
